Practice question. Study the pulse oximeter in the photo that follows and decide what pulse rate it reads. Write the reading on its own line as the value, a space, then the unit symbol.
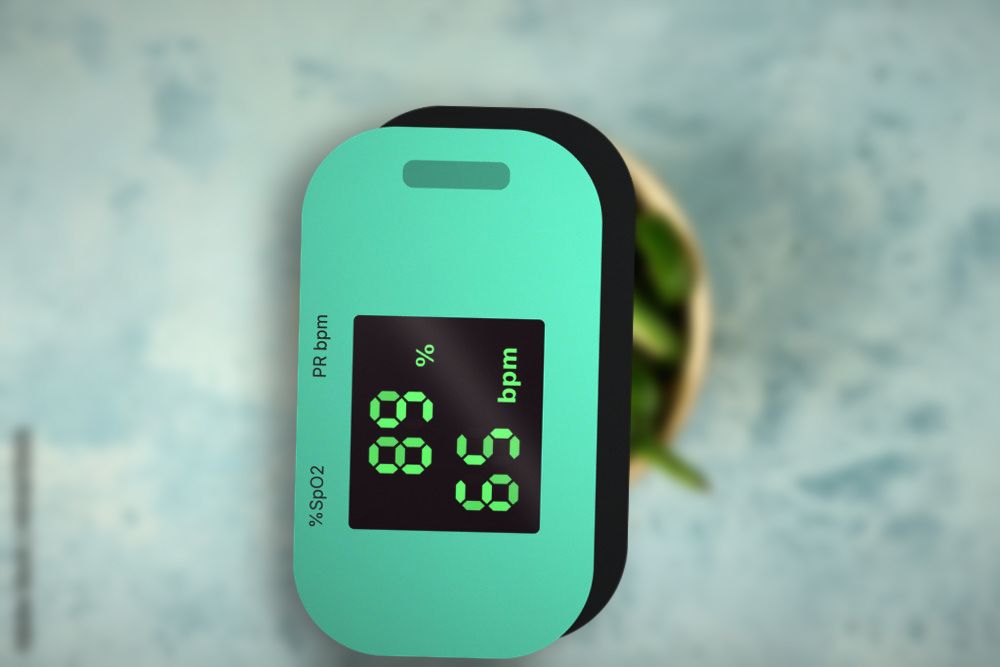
65 bpm
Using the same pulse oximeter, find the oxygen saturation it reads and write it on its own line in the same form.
89 %
